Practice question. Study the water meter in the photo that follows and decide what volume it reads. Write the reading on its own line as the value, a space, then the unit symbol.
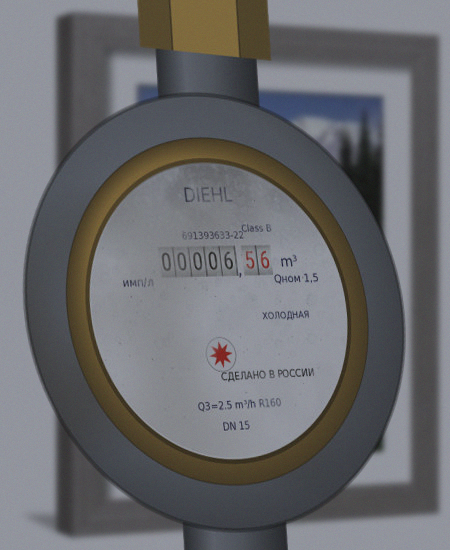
6.56 m³
